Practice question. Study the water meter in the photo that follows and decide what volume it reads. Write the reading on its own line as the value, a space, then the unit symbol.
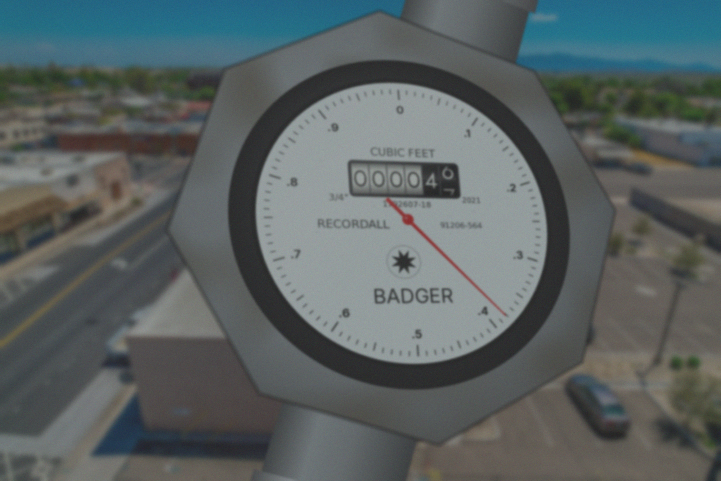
46.38 ft³
